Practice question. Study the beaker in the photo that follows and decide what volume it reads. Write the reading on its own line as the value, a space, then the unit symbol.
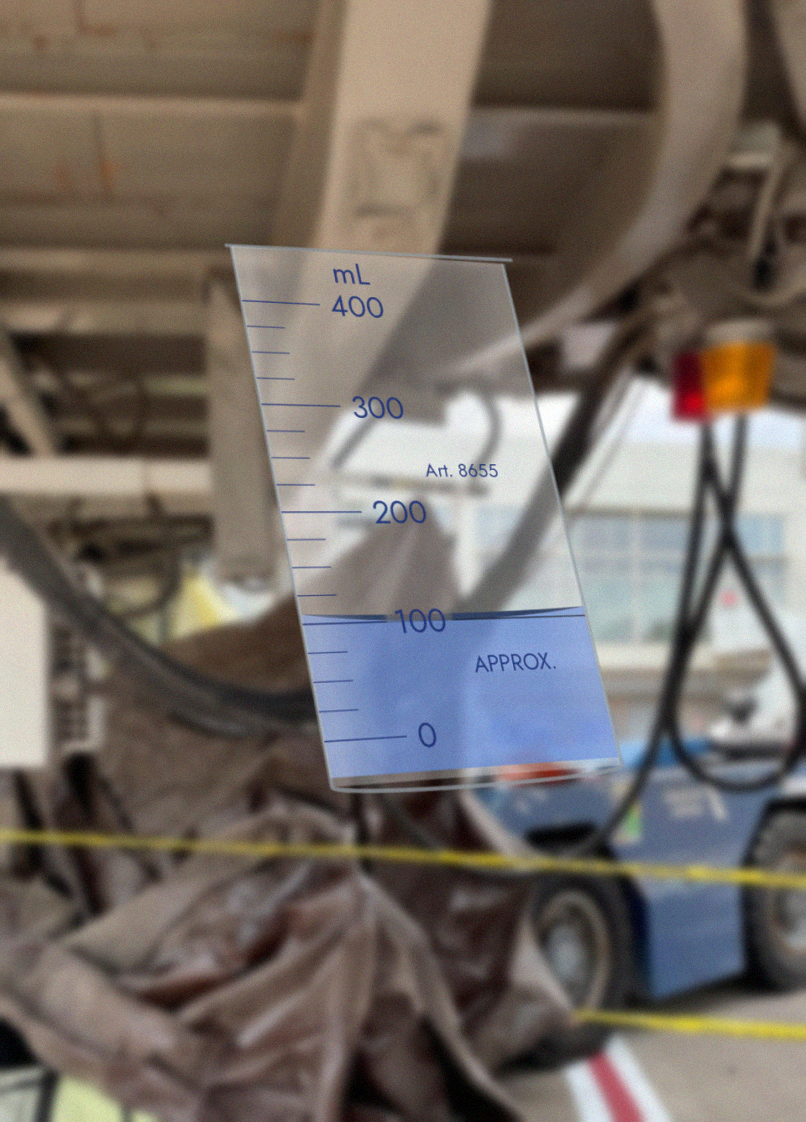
100 mL
